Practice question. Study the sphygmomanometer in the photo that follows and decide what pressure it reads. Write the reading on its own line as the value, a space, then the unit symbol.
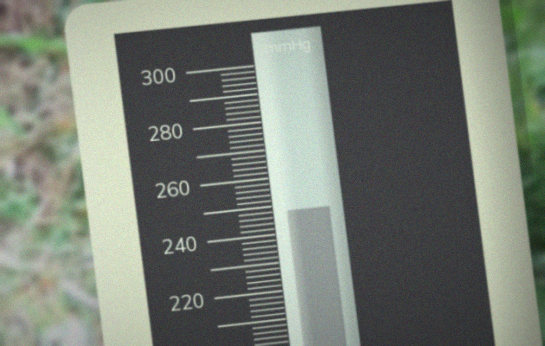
248 mmHg
